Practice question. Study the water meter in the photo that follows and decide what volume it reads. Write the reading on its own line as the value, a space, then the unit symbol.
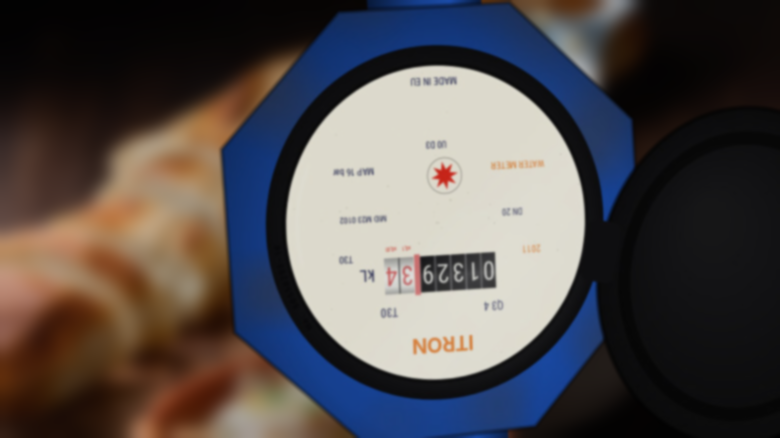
1329.34 kL
